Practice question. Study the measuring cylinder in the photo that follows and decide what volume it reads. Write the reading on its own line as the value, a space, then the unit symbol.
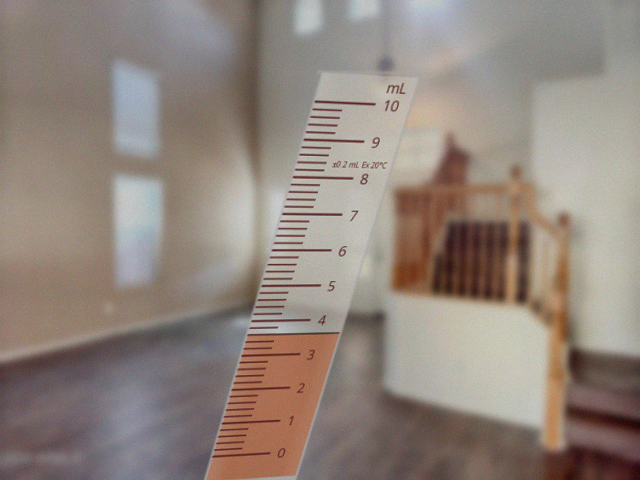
3.6 mL
